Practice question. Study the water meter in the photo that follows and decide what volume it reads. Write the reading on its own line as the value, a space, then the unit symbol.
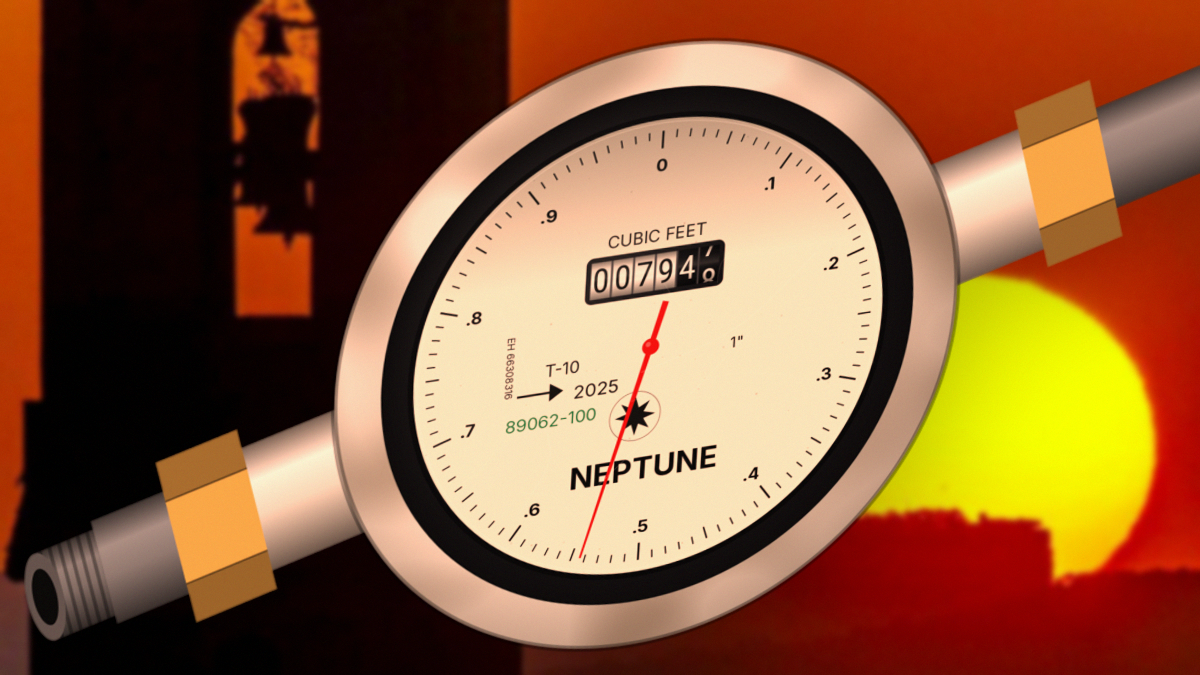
7947.54 ft³
